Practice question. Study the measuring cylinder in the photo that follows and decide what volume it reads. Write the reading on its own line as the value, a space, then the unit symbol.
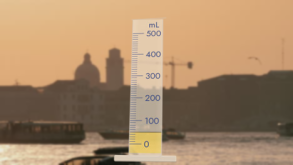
50 mL
